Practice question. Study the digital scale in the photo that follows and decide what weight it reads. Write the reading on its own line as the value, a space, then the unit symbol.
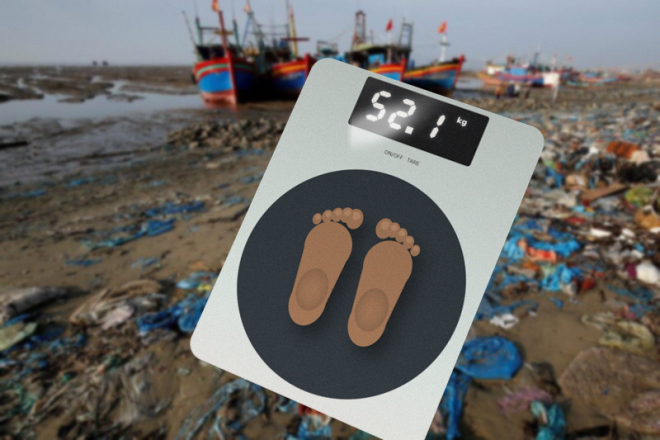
52.1 kg
